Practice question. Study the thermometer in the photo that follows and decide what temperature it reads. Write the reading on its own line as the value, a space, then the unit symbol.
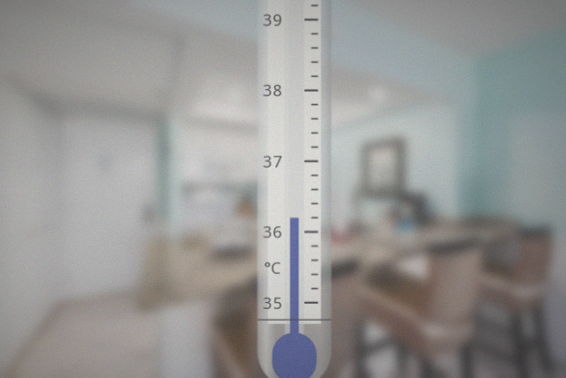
36.2 °C
